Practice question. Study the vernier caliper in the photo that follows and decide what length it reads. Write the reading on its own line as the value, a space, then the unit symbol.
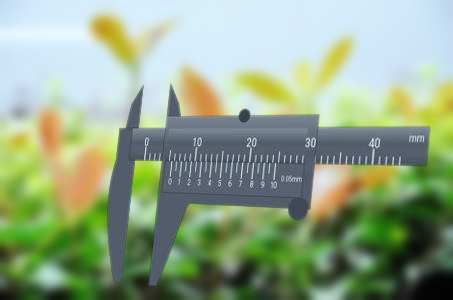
5.5 mm
